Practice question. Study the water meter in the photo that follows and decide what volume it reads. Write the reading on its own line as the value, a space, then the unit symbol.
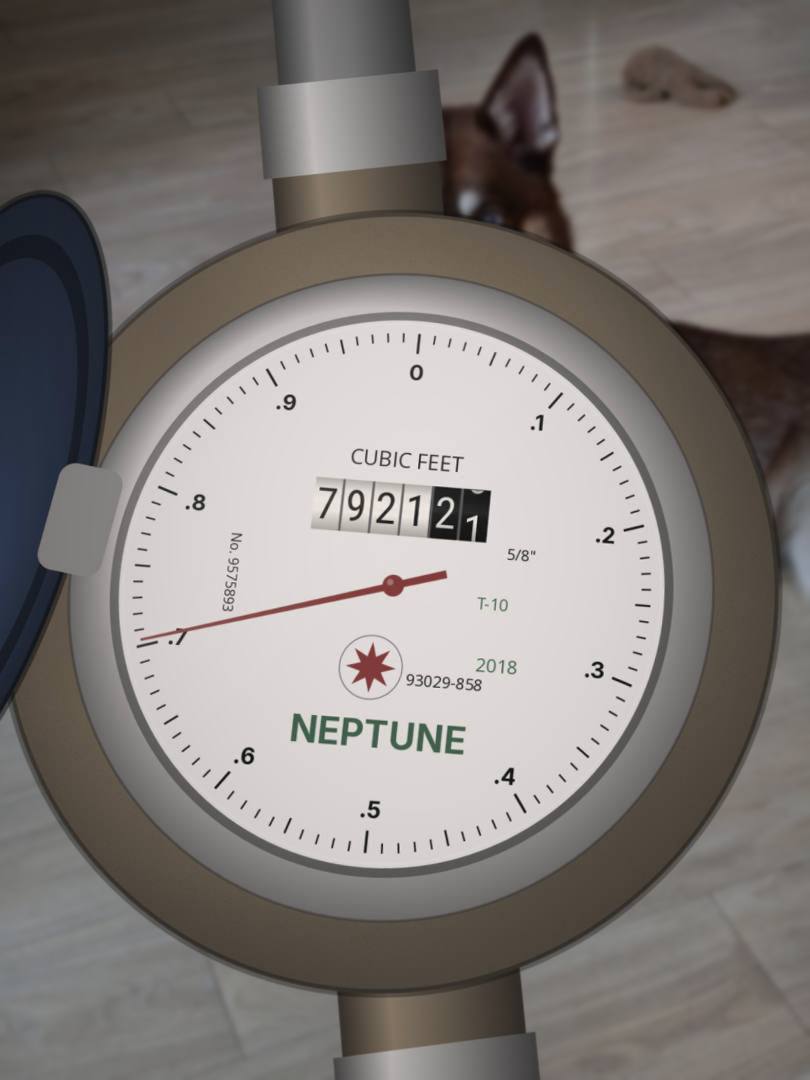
792120.70 ft³
